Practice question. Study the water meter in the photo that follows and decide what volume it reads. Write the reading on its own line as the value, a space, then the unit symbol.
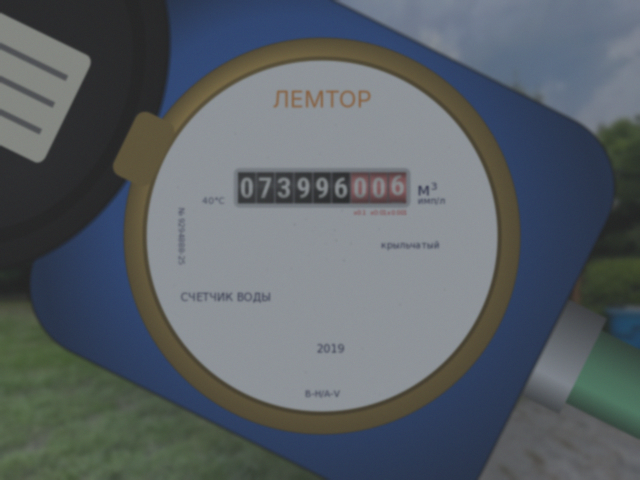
73996.006 m³
